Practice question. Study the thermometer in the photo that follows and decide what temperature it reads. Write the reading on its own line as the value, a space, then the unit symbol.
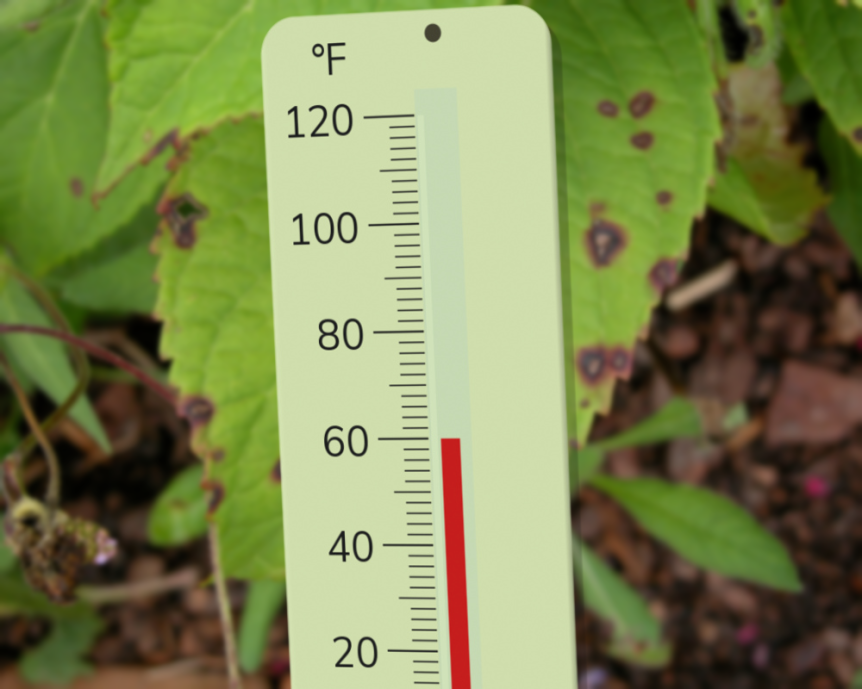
60 °F
